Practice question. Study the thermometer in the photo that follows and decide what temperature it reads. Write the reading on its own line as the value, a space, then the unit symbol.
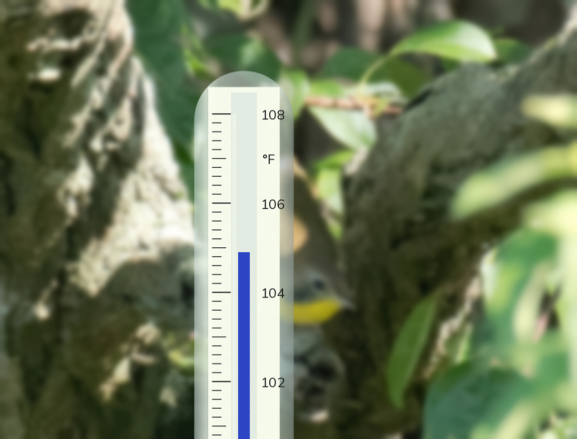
104.9 °F
